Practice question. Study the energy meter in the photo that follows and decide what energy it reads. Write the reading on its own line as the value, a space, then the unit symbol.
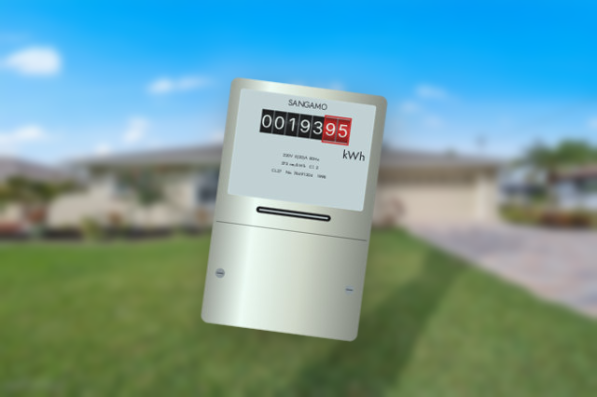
193.95 kWh
